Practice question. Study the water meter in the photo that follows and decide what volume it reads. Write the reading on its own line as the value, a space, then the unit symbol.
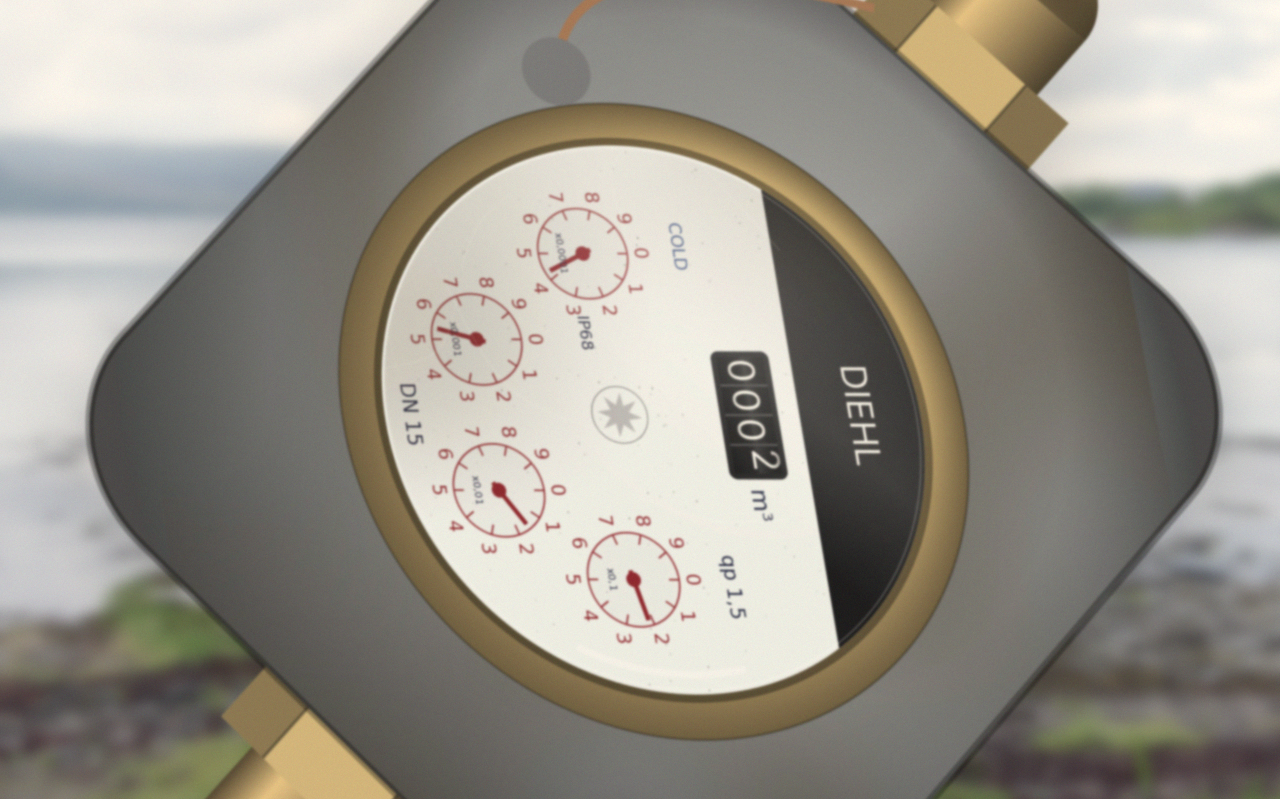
2.2154 m³
